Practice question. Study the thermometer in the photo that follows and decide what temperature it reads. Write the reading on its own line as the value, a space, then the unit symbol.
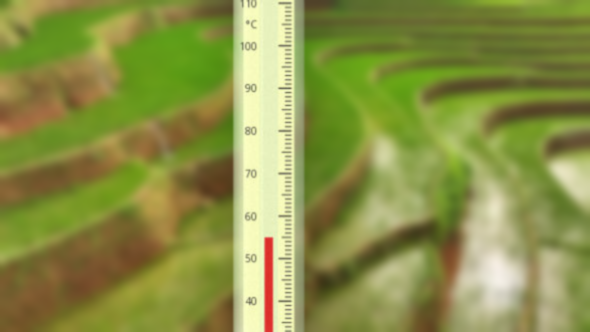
55 °C
